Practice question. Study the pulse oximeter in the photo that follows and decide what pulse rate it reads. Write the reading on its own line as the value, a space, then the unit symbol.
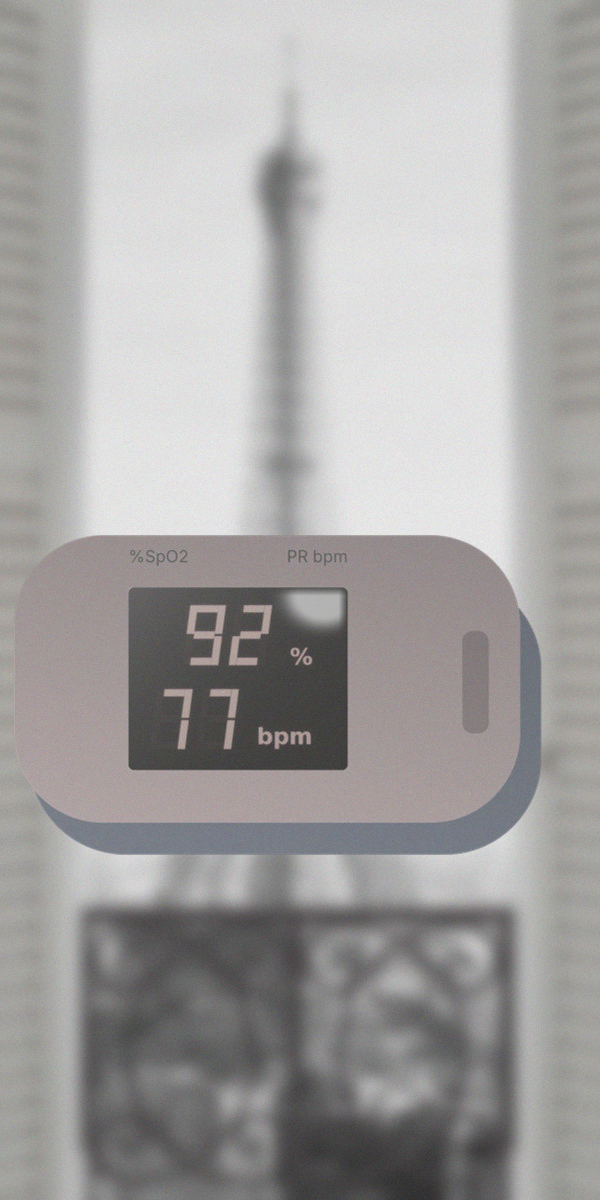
77 bpm
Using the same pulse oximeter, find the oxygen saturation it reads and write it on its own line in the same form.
92 %
